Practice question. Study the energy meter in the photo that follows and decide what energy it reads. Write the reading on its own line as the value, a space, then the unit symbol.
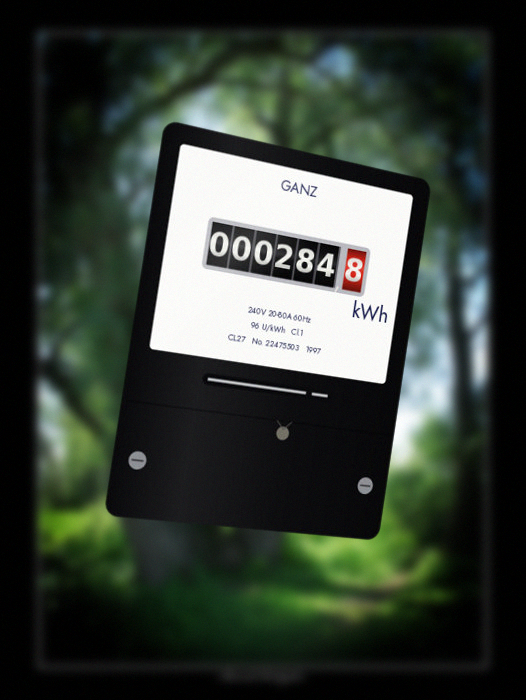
284.8 kWh
